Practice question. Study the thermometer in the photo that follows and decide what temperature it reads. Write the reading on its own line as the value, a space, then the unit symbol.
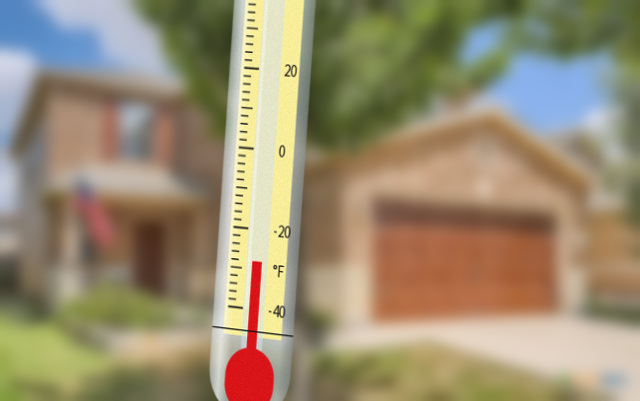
-28 °F
